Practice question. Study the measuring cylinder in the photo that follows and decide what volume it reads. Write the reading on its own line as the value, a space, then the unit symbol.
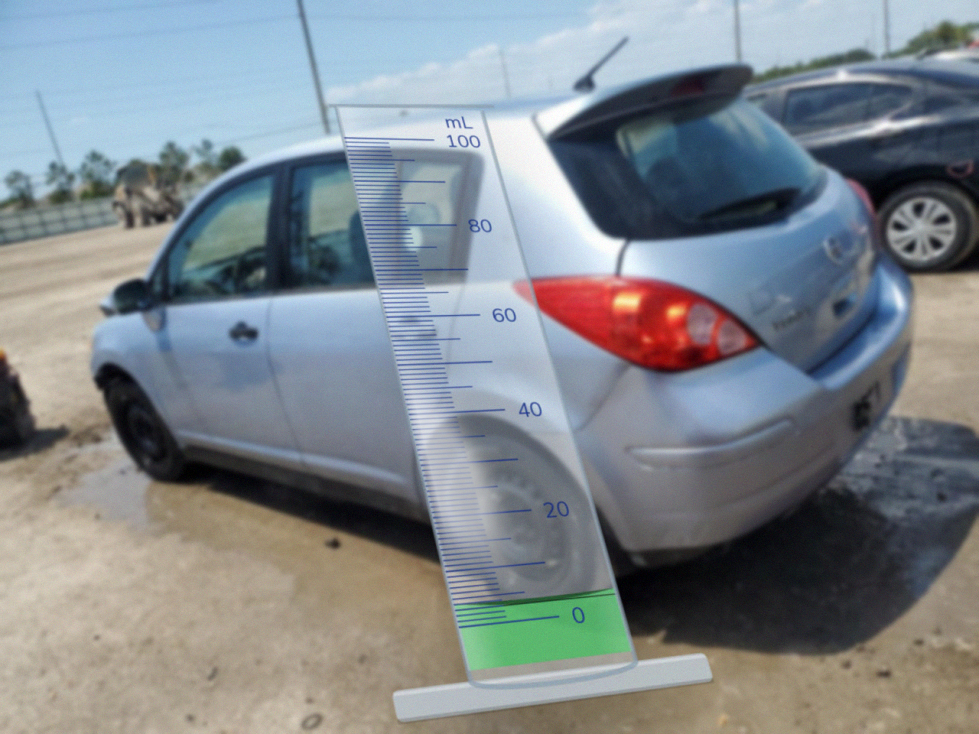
3 mL
